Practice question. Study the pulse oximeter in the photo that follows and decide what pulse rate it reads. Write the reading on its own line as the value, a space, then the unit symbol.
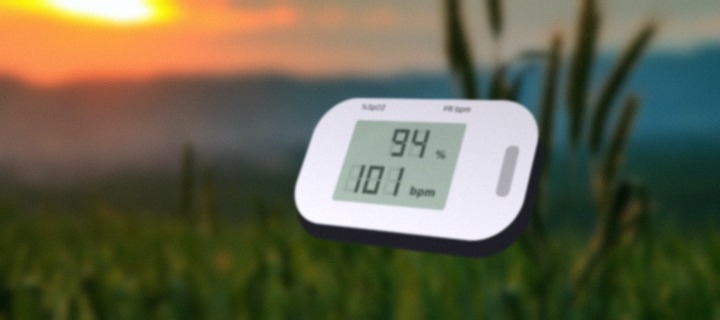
101 bpm
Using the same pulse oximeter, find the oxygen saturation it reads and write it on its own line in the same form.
94 %
